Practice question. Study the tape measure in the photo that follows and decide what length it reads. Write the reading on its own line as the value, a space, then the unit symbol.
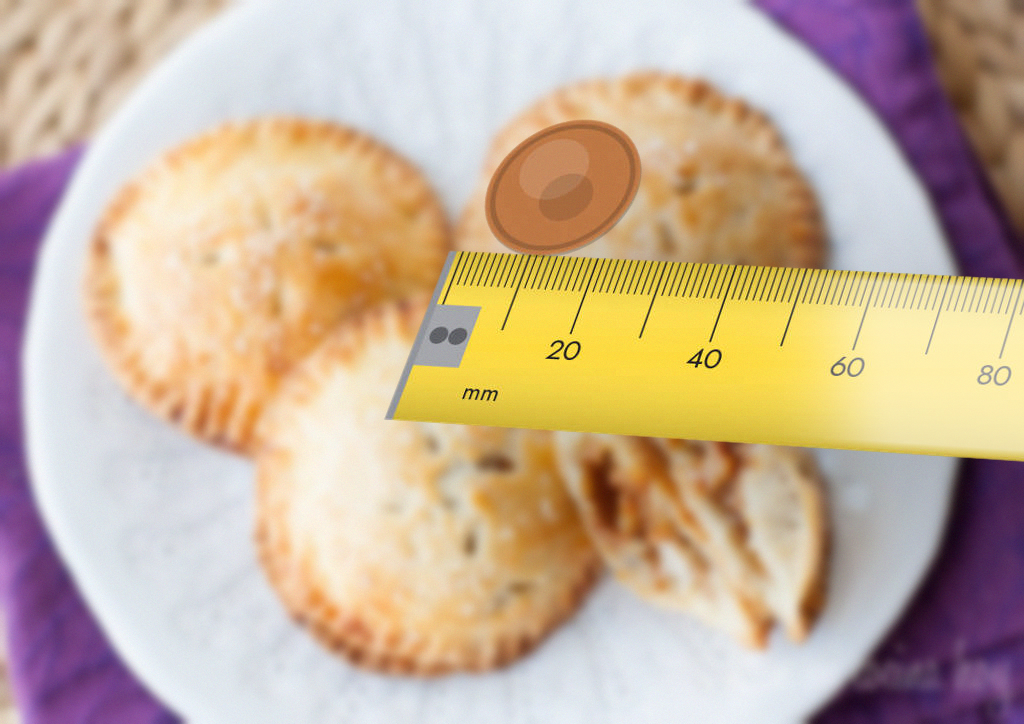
22 mm
